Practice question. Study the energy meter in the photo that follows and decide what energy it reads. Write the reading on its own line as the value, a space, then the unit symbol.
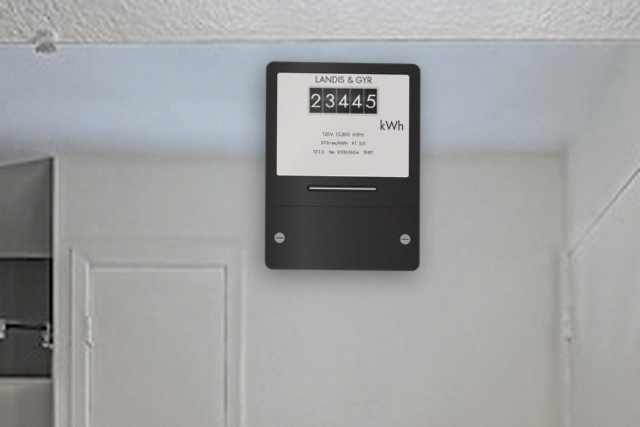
23445 kWh
